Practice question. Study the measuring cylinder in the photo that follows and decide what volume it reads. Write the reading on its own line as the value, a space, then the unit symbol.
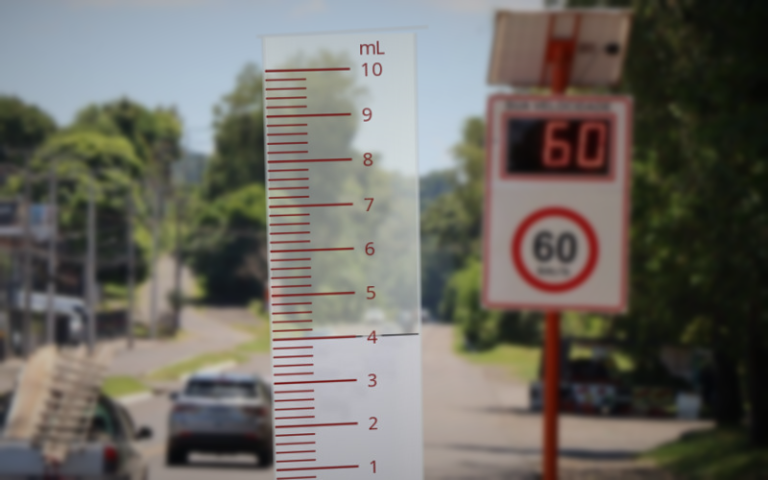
4 mL
